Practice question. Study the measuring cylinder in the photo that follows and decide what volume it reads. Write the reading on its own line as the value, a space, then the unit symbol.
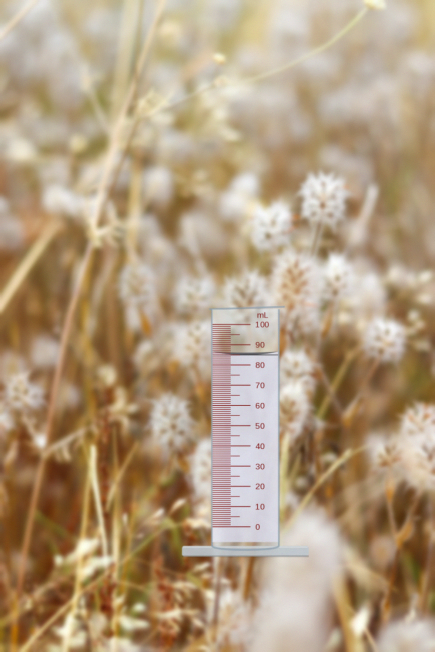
85 mL
